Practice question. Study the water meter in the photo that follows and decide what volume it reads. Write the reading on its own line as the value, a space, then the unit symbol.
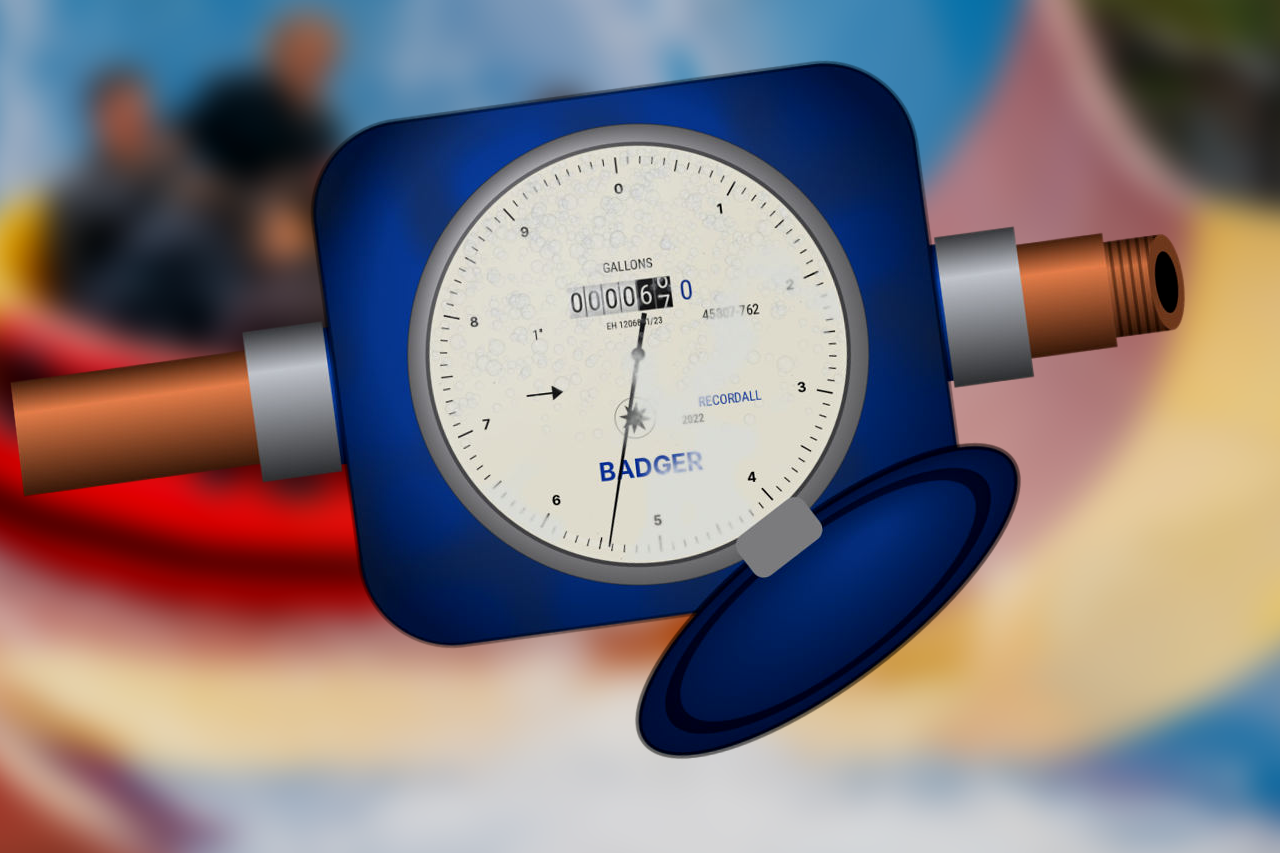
665.4 gal
